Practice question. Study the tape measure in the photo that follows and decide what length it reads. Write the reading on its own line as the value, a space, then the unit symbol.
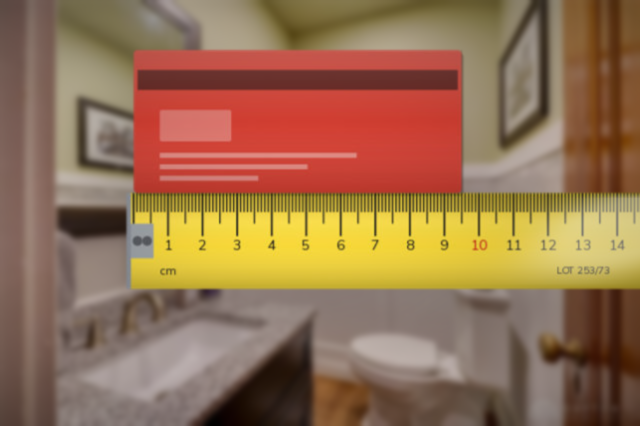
9.5 cm
